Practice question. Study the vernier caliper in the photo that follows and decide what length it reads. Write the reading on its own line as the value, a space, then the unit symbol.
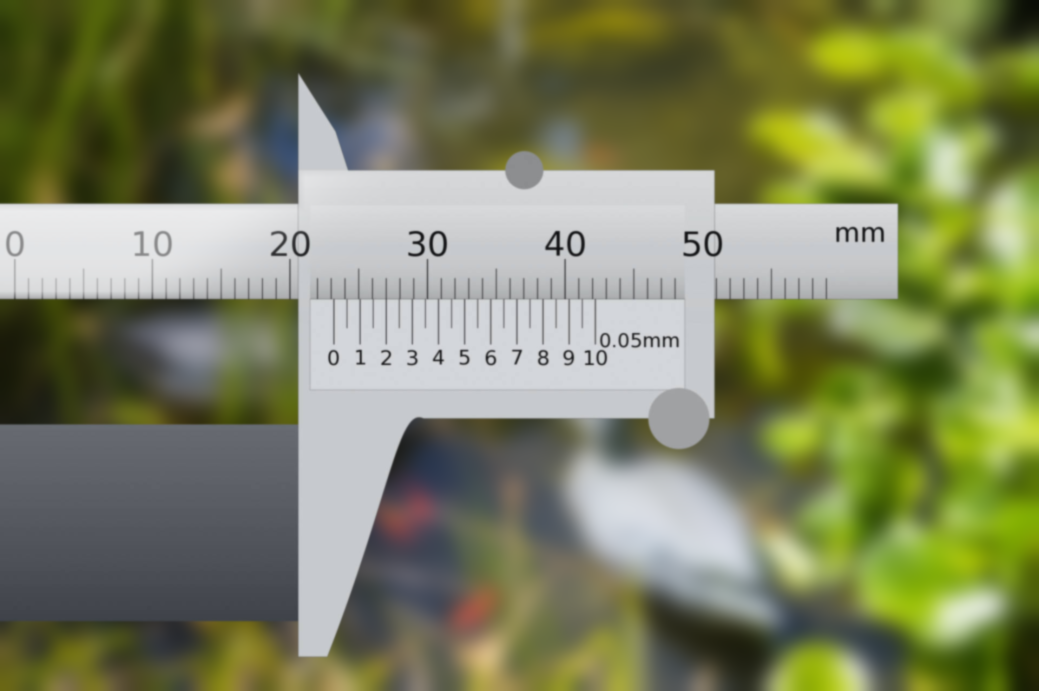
23.2 mm
